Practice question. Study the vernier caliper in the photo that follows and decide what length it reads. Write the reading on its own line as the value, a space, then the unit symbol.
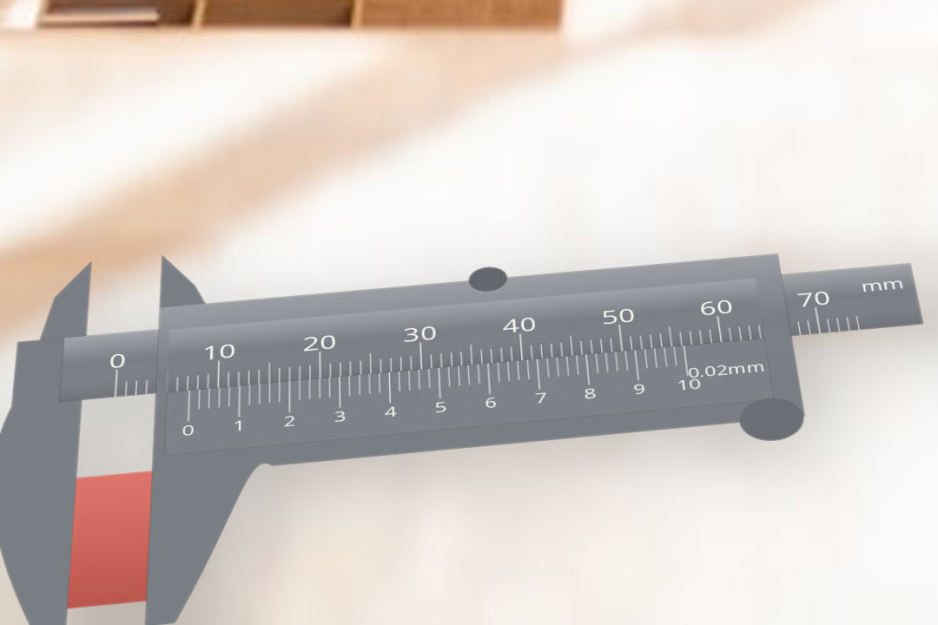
7.2 mm
